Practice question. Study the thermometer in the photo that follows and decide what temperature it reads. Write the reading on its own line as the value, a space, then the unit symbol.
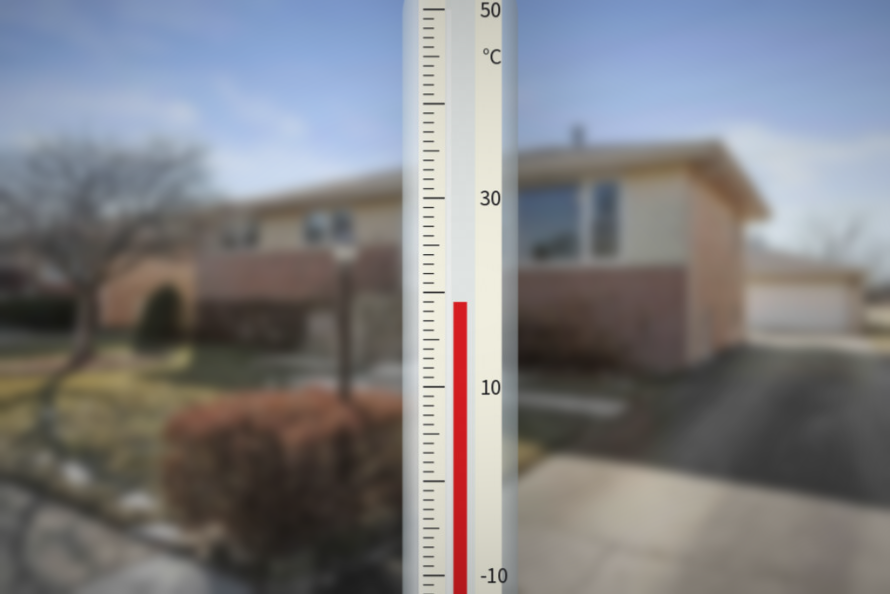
19 °C
